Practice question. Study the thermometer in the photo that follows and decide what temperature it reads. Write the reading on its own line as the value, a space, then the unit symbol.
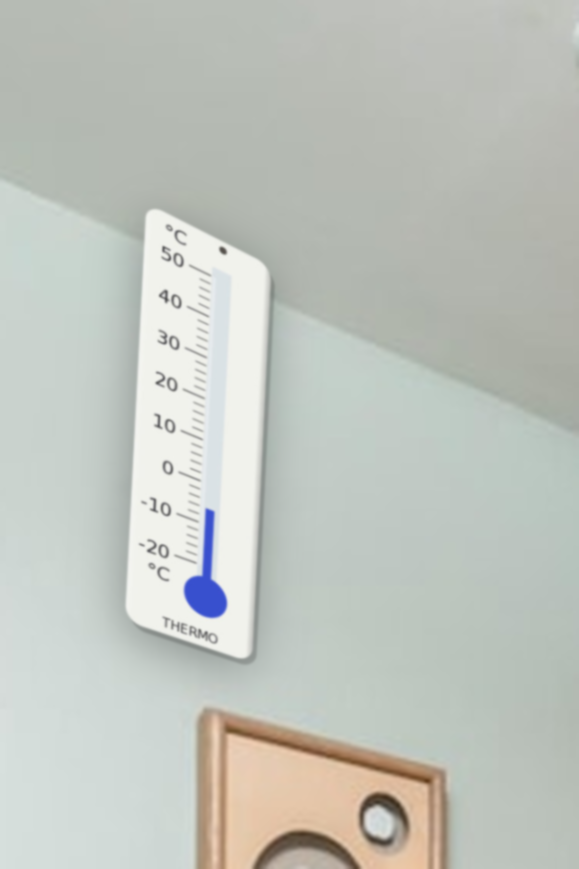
-6 °C
